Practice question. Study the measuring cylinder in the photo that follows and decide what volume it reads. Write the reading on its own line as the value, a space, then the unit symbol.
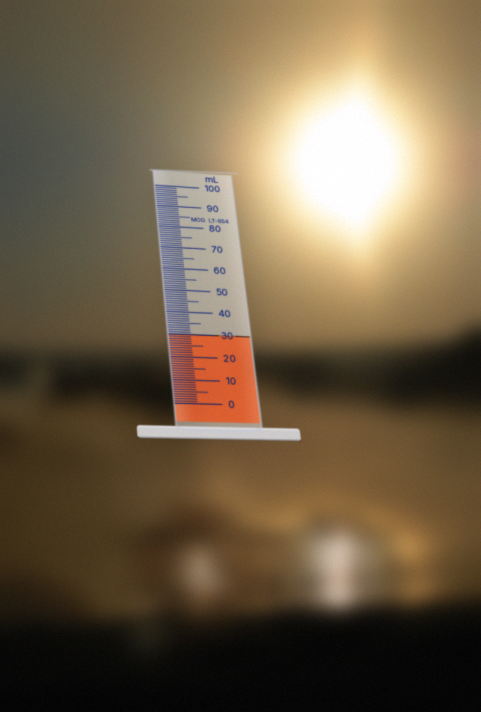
30 mL
